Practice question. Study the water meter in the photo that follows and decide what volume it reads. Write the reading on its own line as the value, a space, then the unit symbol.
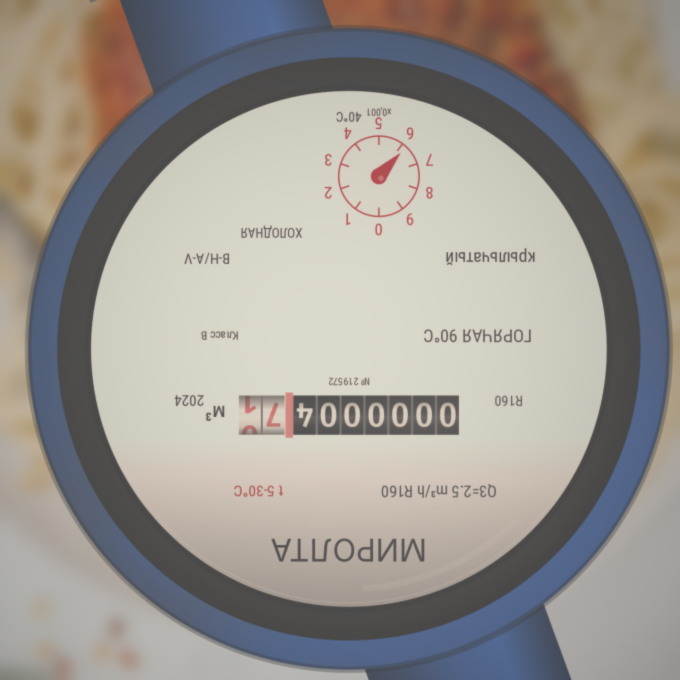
4.706 m³
